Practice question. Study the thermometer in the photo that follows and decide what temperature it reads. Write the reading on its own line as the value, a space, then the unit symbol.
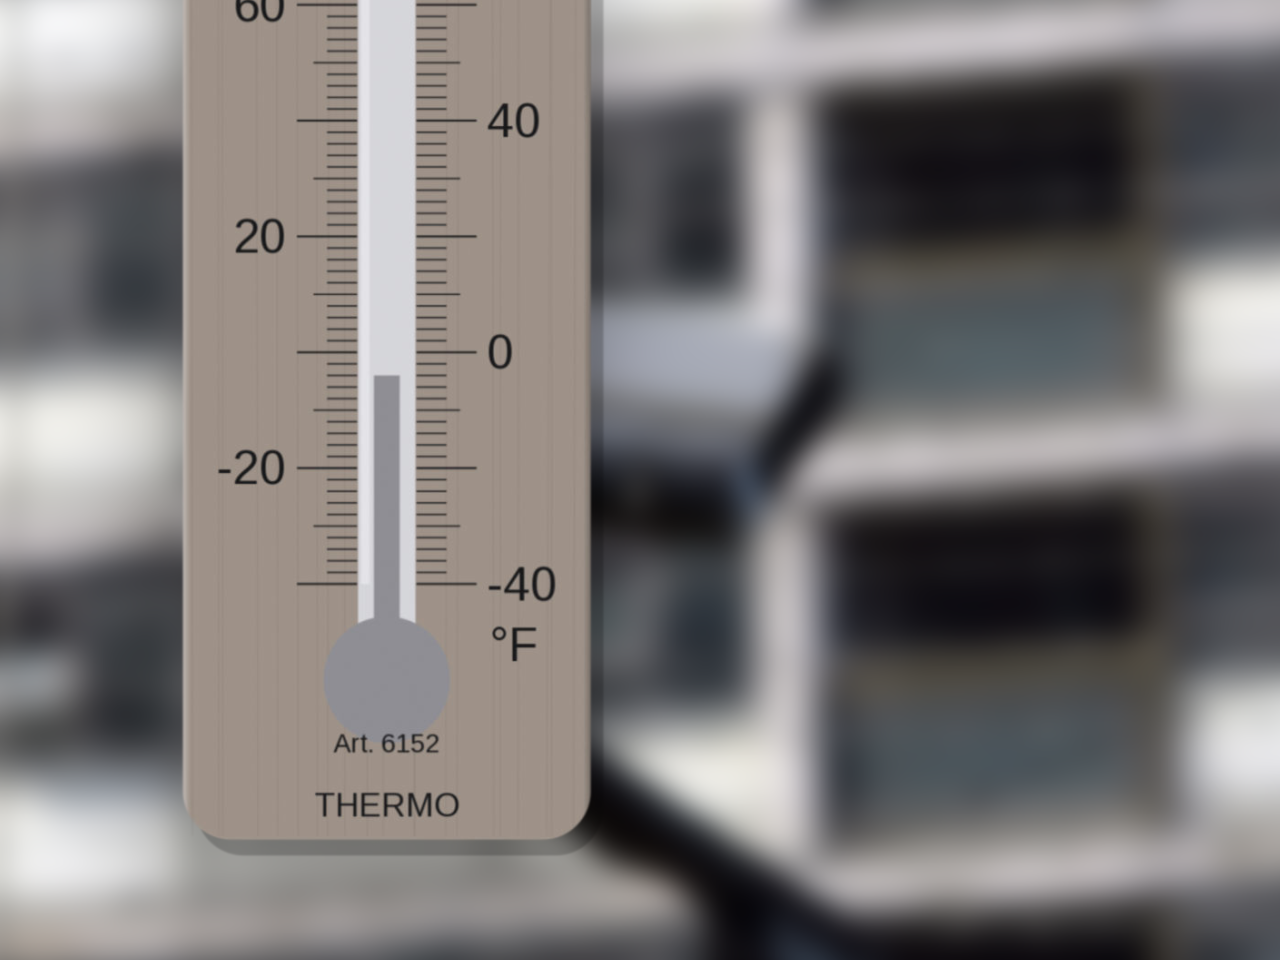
-4 °F
